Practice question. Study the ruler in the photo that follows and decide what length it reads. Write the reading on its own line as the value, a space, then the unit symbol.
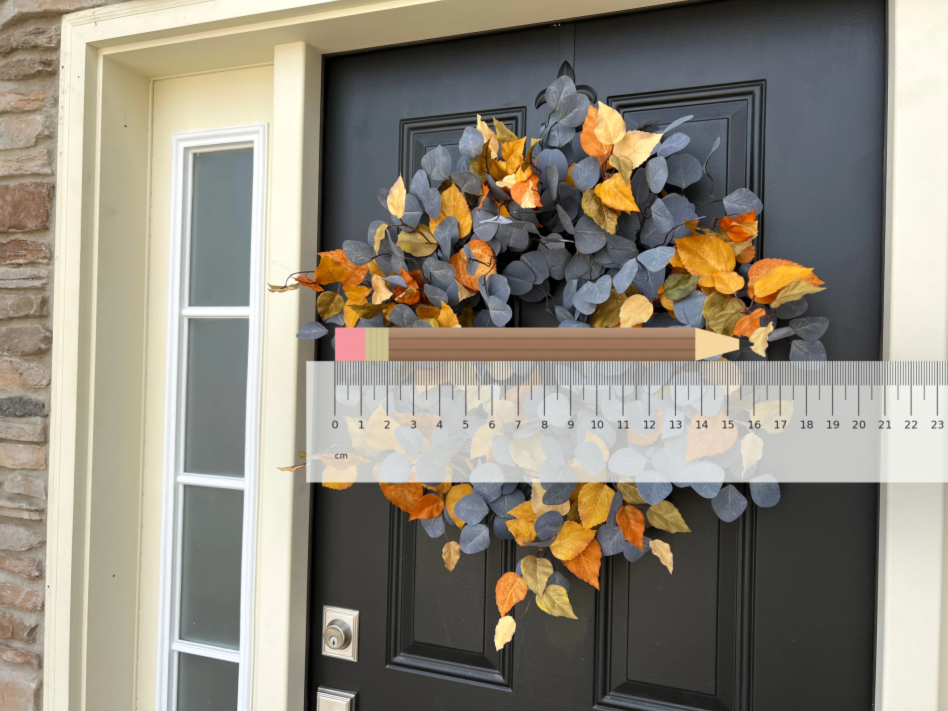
16 cm
